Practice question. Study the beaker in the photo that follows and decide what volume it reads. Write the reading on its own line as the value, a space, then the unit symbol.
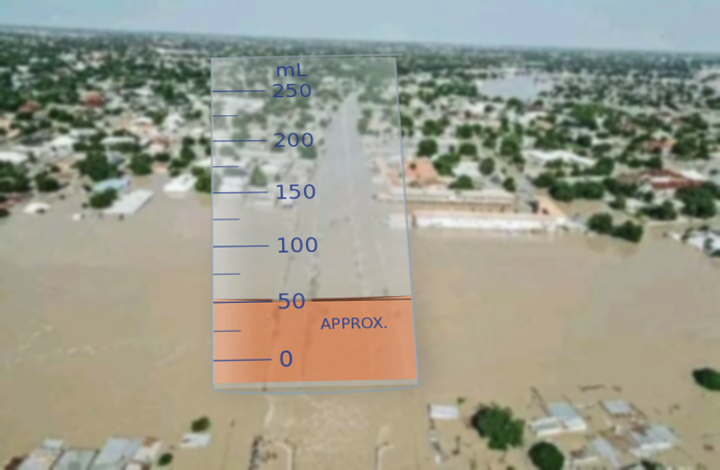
50 mL
